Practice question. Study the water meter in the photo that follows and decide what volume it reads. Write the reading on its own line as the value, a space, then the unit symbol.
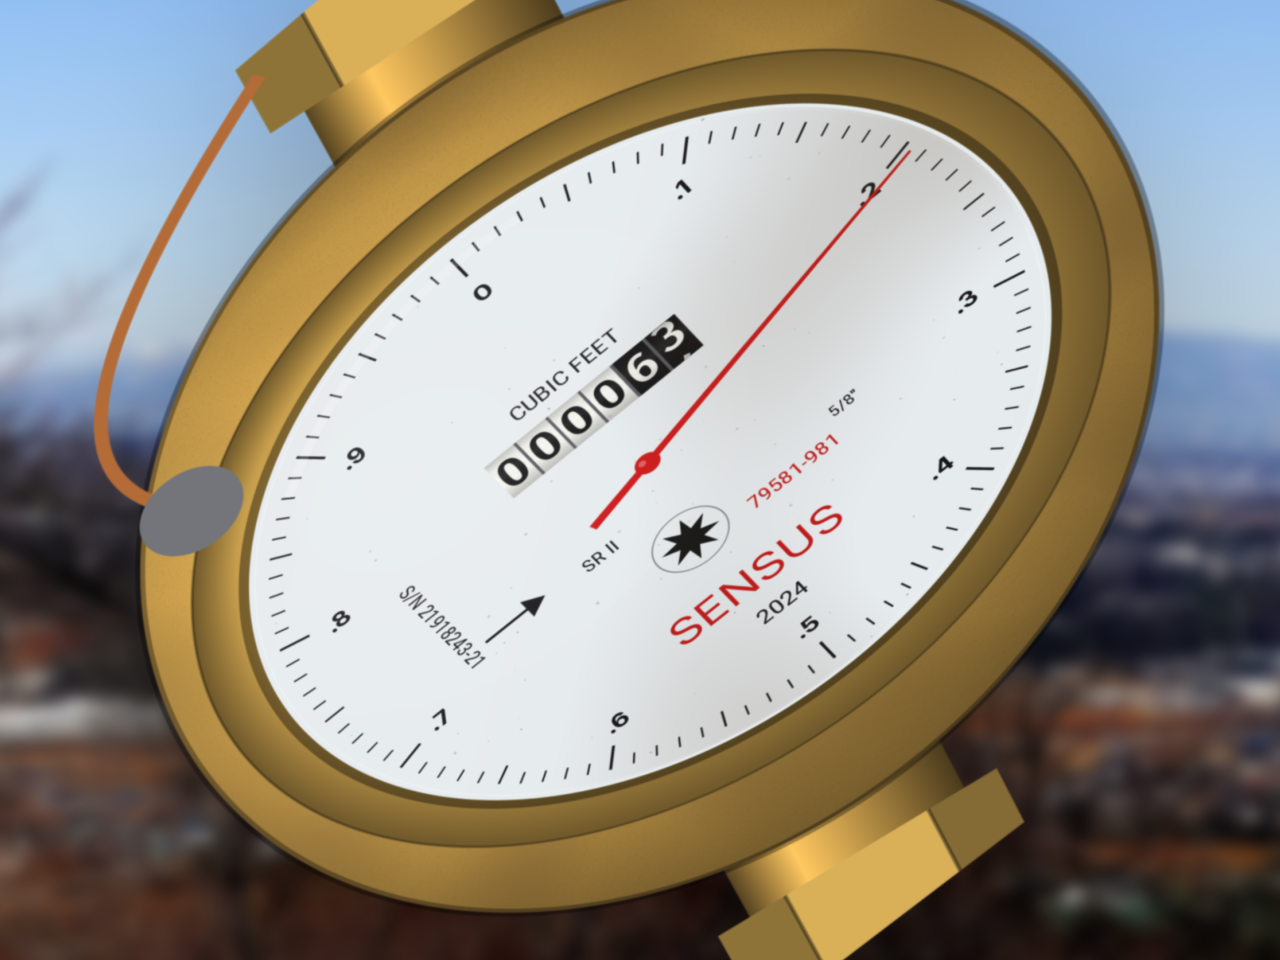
63.20 ft³
